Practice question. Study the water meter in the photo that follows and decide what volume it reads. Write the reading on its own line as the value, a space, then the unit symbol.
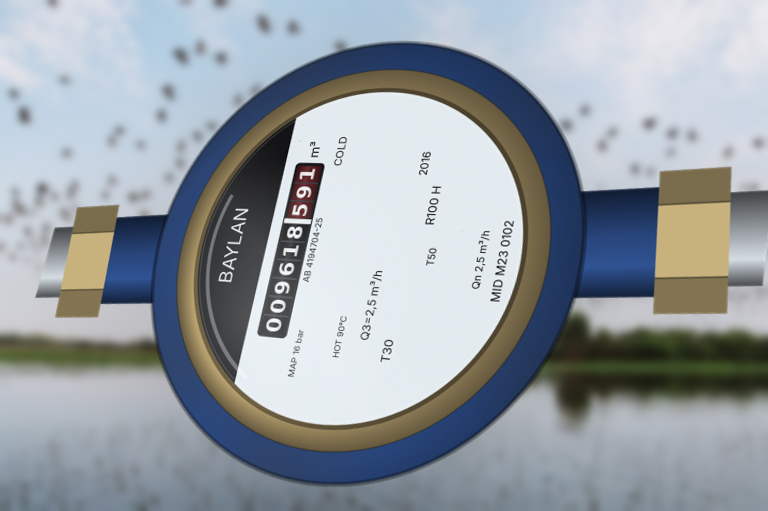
9618.591 m³
